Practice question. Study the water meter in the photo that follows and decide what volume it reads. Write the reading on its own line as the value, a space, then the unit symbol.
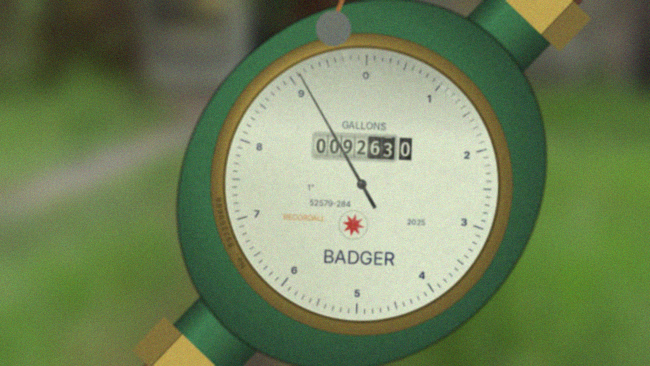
92629.1 gal
